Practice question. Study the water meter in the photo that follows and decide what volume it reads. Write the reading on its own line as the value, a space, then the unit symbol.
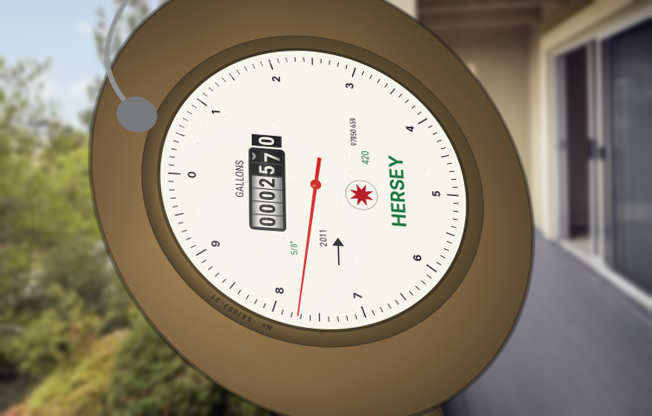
2567.7 gal
